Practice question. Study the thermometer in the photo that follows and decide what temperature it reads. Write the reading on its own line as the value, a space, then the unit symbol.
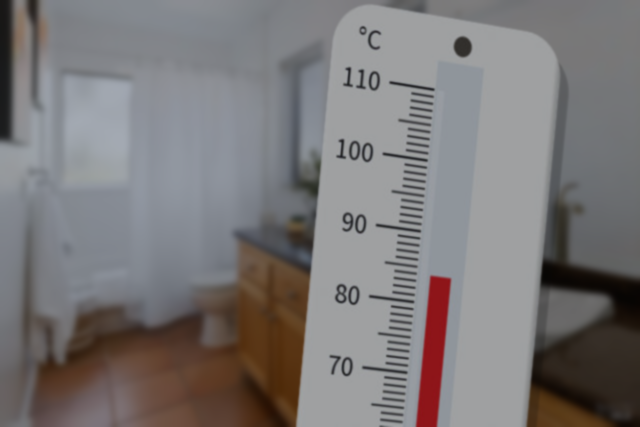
84 °C
